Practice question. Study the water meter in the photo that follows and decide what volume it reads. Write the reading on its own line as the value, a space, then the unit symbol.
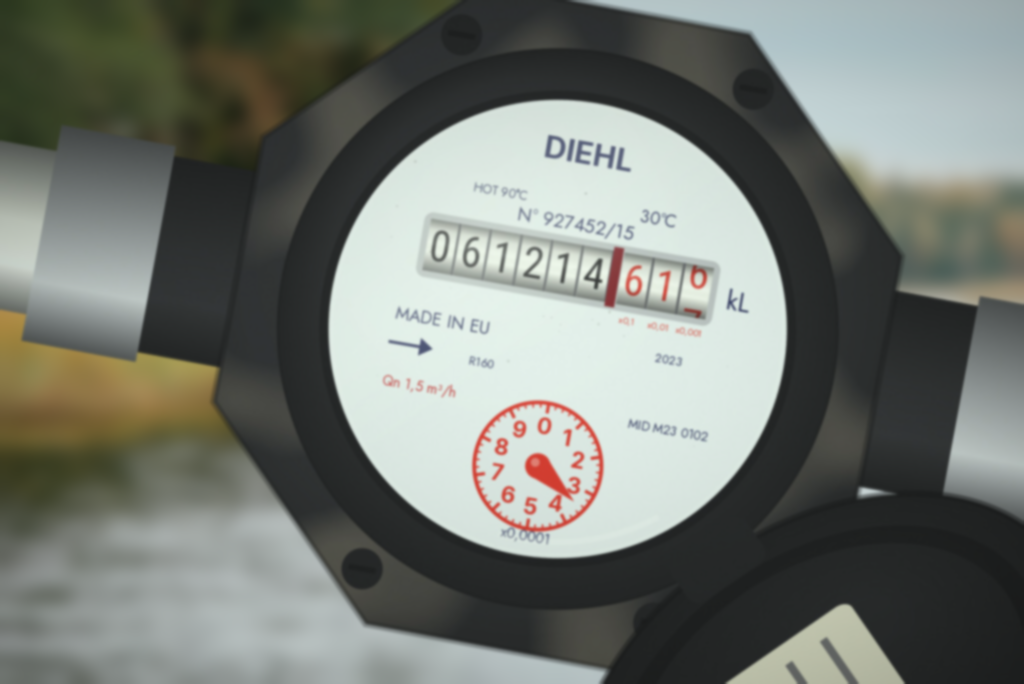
61214.6163 kL
